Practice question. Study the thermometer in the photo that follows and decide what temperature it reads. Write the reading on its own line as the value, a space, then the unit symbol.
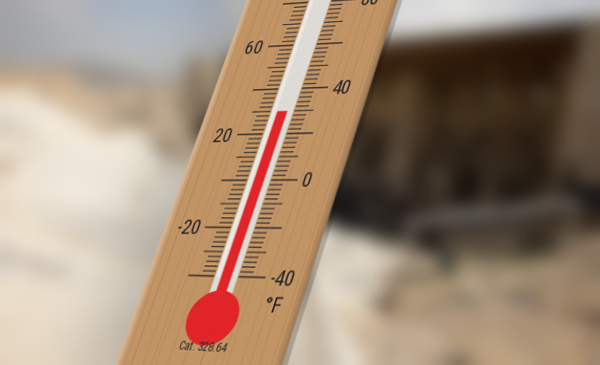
30 °F
